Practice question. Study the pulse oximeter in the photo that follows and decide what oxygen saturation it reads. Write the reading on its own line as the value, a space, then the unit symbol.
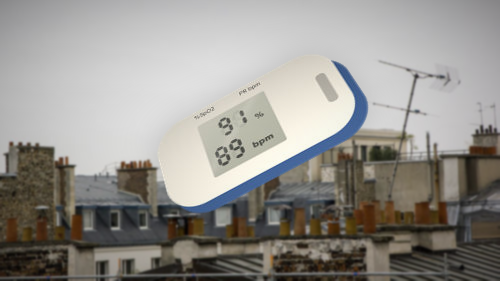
91 %
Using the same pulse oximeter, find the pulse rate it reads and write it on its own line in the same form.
89 bpm
